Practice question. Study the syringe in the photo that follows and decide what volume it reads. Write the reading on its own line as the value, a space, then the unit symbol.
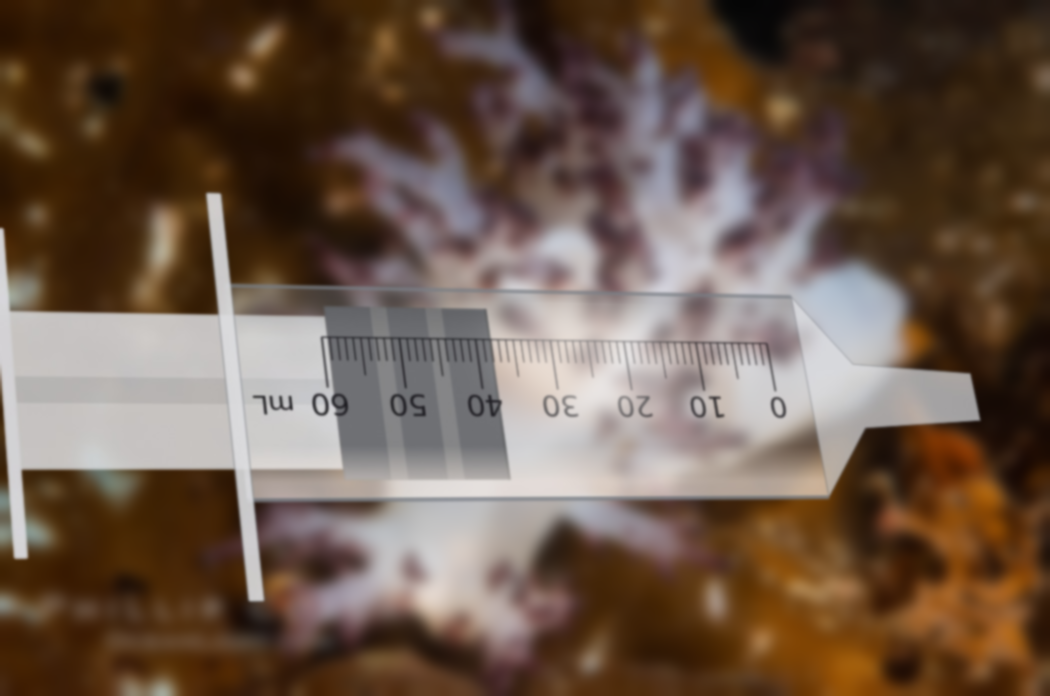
38 mL
